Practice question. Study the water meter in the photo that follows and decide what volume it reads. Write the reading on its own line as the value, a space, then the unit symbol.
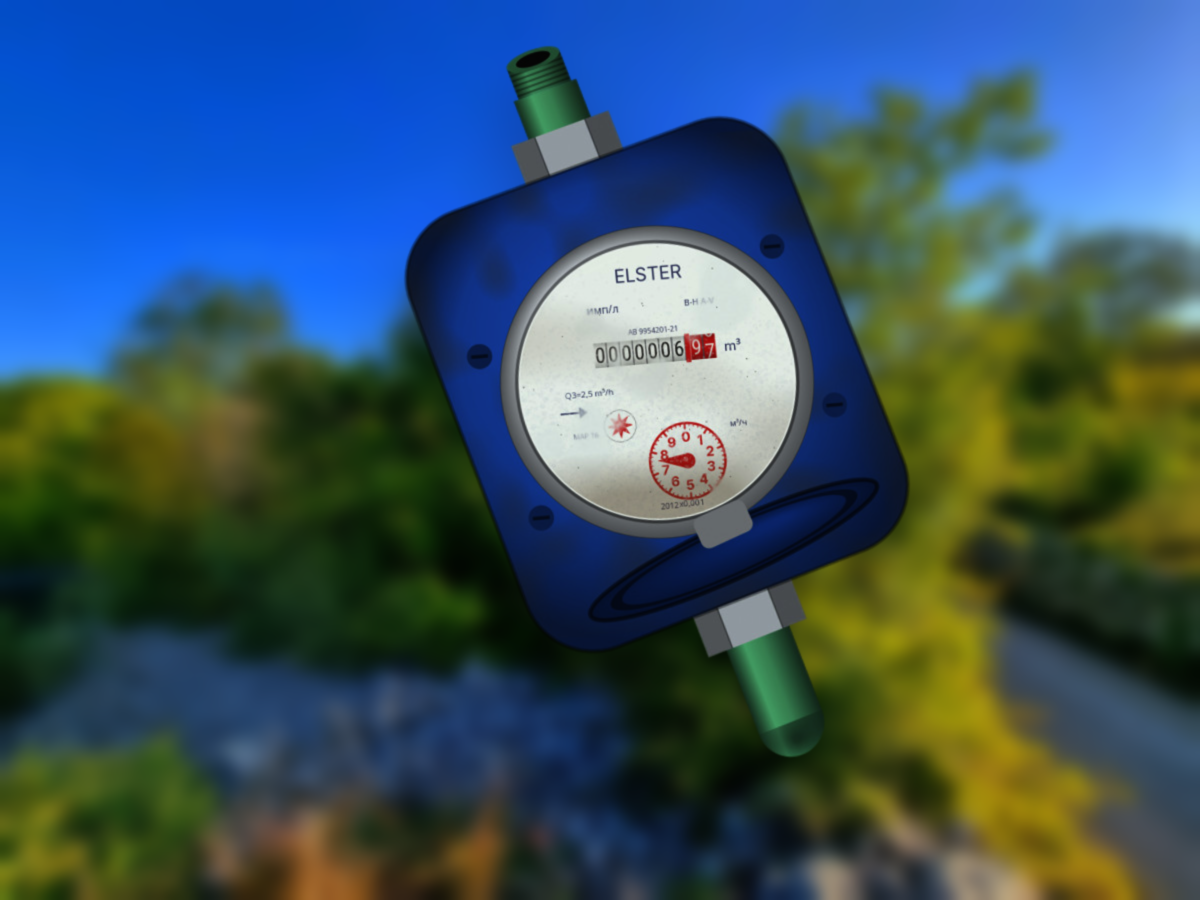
6.967 m³
